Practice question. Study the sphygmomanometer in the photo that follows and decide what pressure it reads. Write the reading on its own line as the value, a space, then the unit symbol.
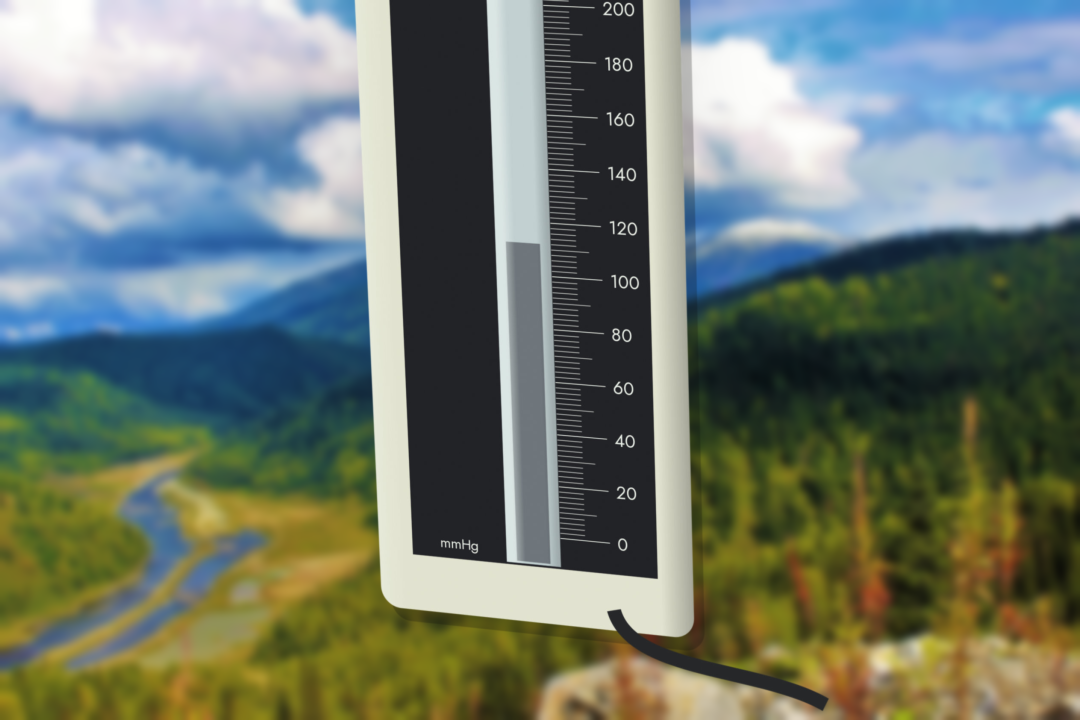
112 mmHg
